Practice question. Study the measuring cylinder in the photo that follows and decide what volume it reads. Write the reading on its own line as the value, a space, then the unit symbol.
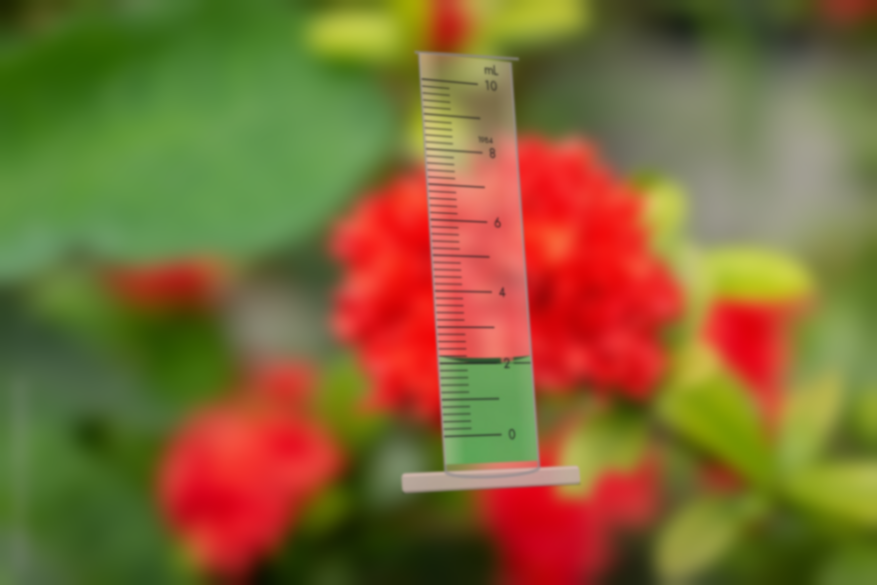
2 mL
